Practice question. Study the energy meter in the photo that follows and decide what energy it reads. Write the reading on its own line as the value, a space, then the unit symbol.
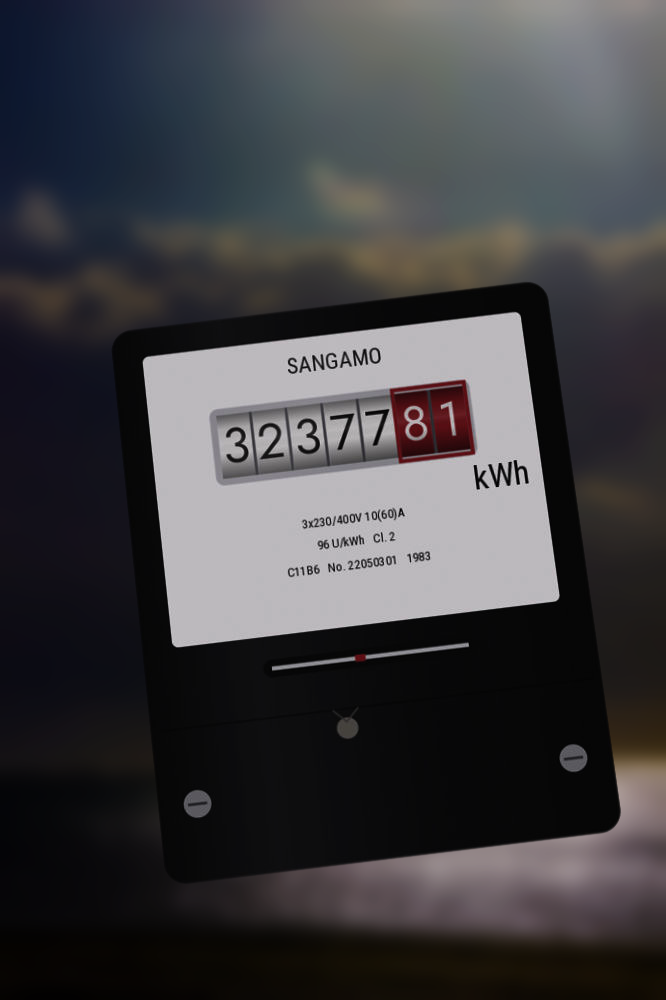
32377.81 kWh
